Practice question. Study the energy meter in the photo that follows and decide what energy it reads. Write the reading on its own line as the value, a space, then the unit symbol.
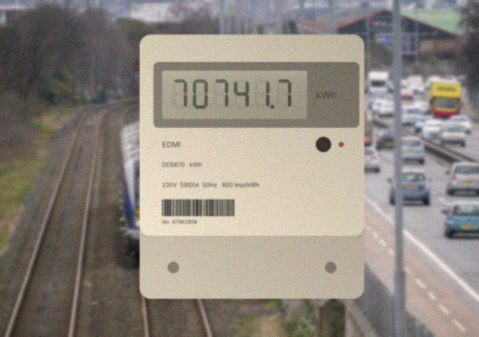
70741.7 kWh
